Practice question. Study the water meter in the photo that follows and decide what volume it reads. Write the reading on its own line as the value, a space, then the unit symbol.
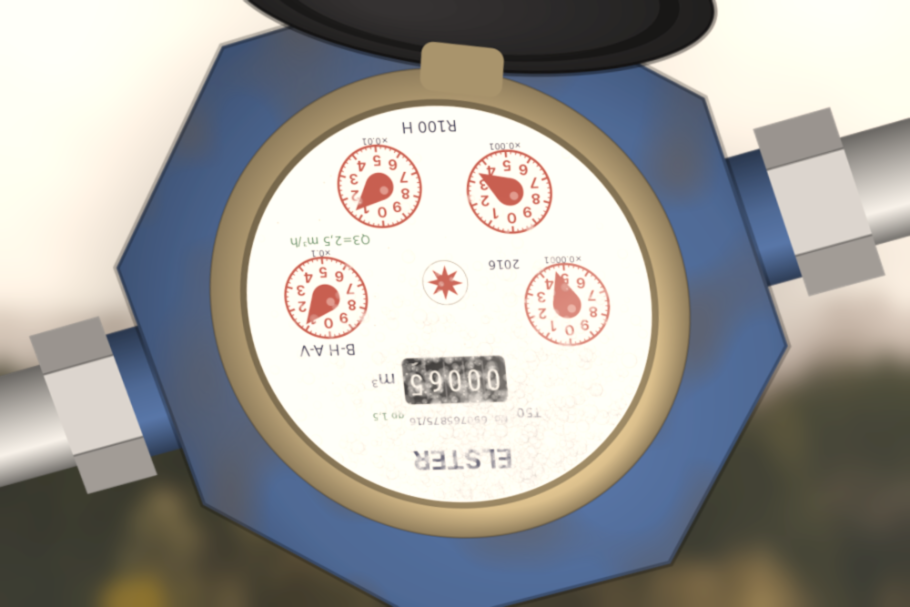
65.1134 m³
